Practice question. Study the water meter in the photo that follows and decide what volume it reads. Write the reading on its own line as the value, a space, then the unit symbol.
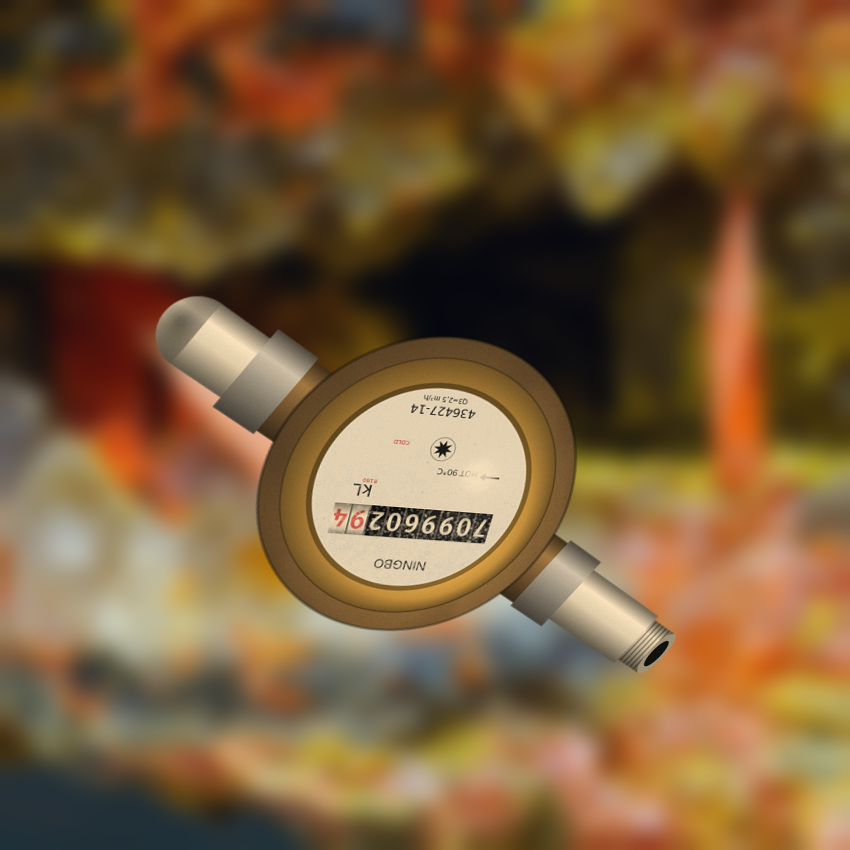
7099602.94 kL
